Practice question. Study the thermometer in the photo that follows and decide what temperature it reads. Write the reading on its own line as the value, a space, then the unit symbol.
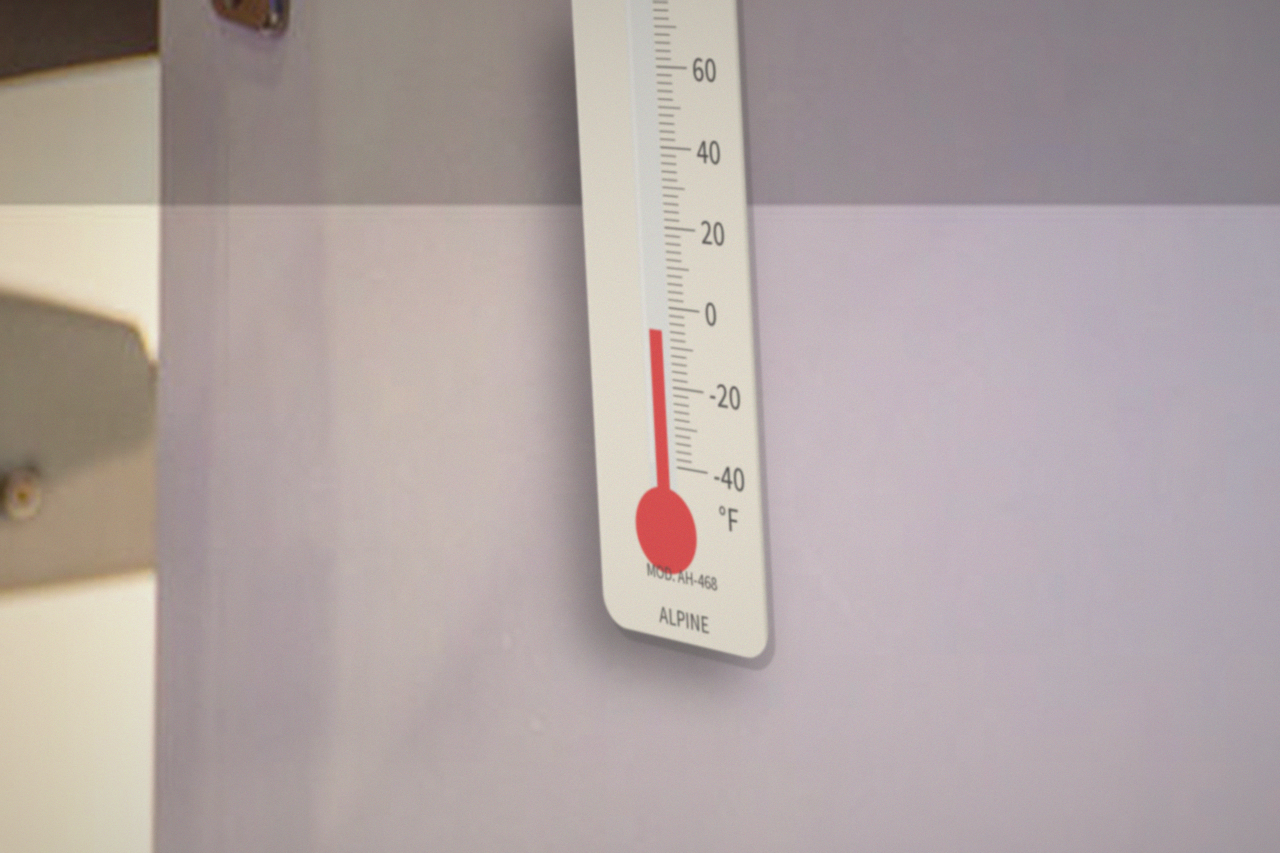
-6 °F
